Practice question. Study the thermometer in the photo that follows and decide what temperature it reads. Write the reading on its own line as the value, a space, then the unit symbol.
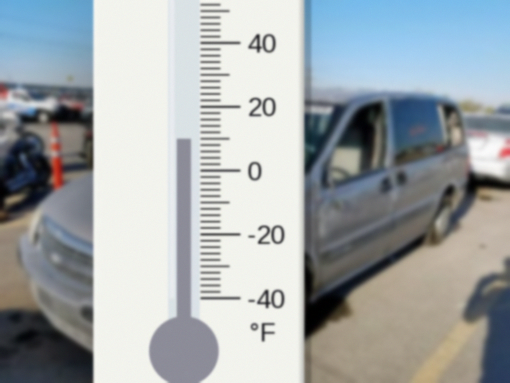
10 °F
